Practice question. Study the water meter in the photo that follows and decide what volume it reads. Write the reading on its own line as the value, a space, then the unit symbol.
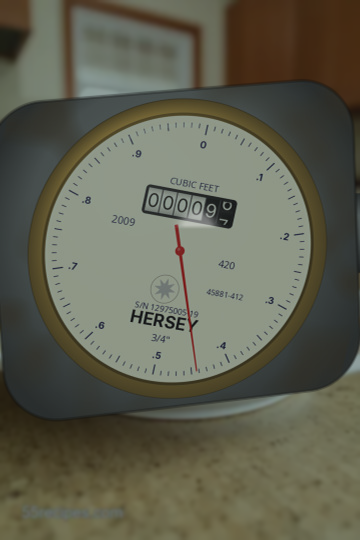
96.44 ft³
